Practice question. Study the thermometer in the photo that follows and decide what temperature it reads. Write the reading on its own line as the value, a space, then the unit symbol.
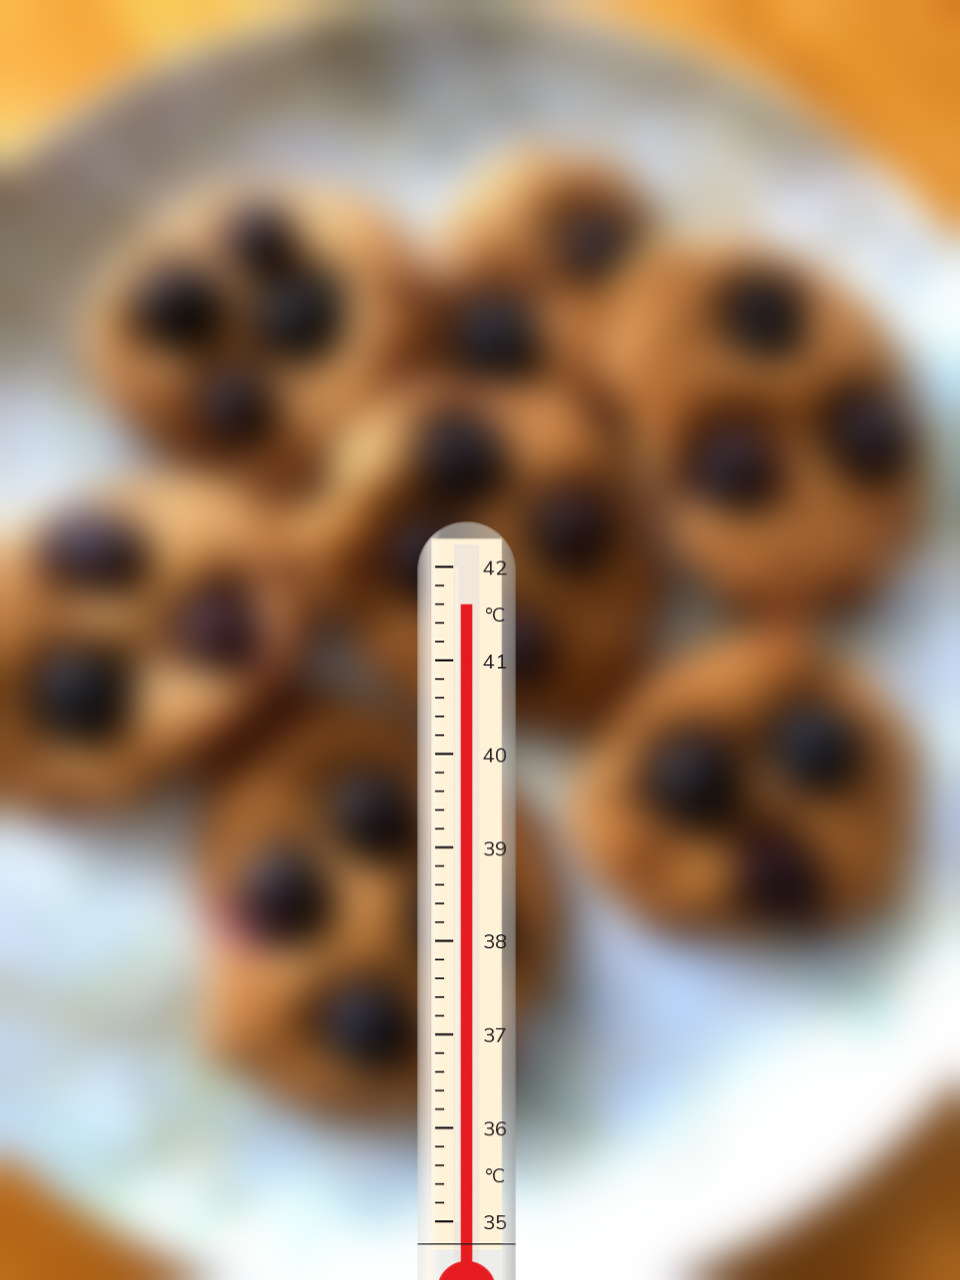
41.6 °C
